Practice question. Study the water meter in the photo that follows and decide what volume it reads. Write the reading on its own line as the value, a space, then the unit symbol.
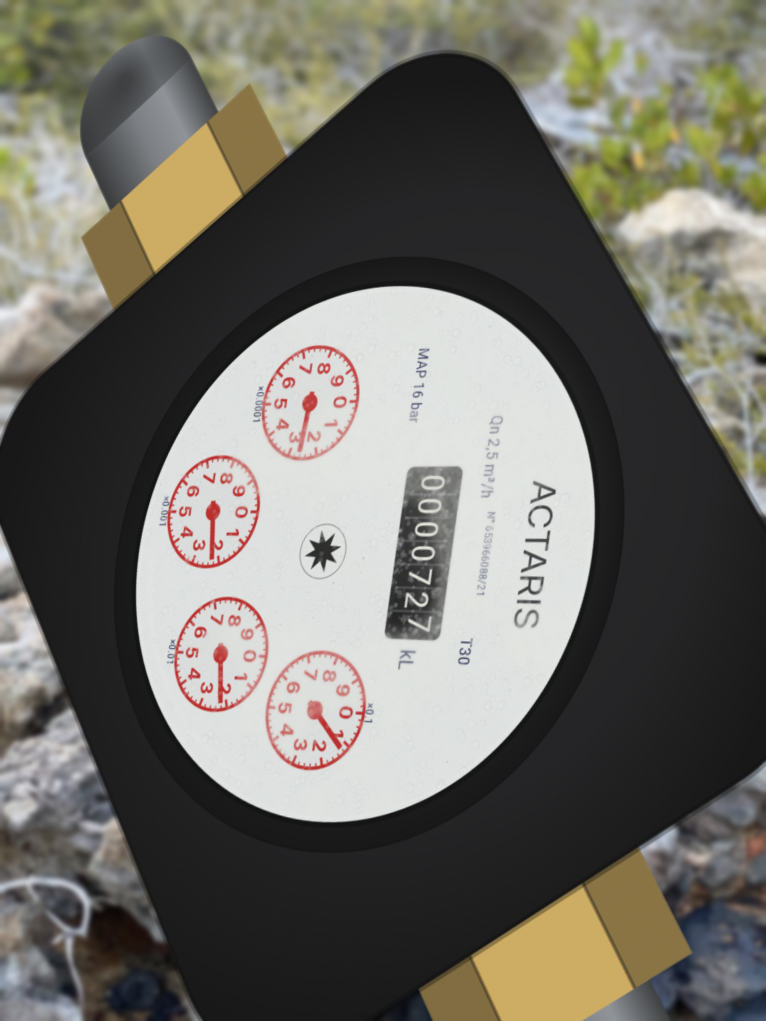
727.1222 kL
